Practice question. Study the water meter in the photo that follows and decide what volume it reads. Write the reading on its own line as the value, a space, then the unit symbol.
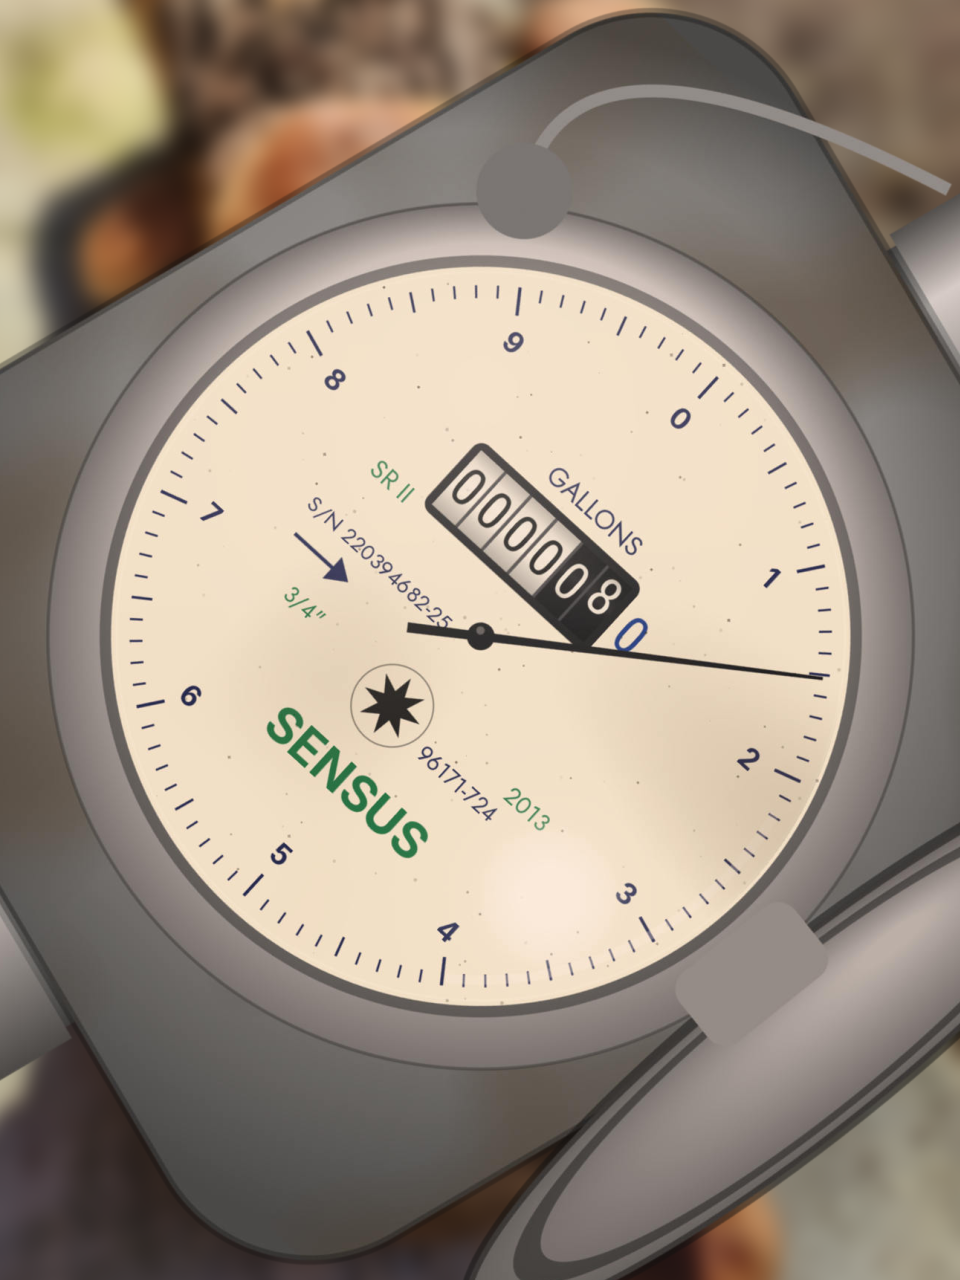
81.5 gal
